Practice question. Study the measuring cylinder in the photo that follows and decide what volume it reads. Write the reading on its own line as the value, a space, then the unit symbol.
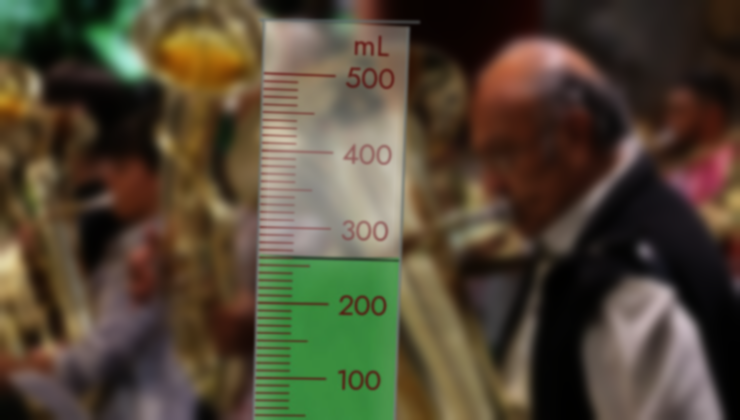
260 mL
